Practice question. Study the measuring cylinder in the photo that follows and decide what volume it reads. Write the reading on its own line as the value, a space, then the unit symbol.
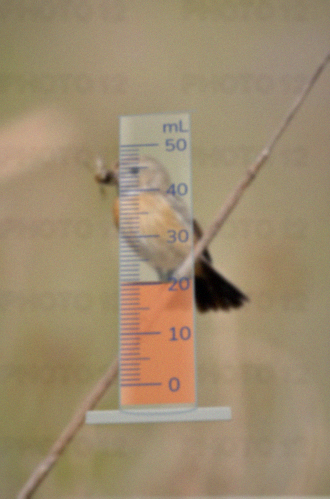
20 mL
